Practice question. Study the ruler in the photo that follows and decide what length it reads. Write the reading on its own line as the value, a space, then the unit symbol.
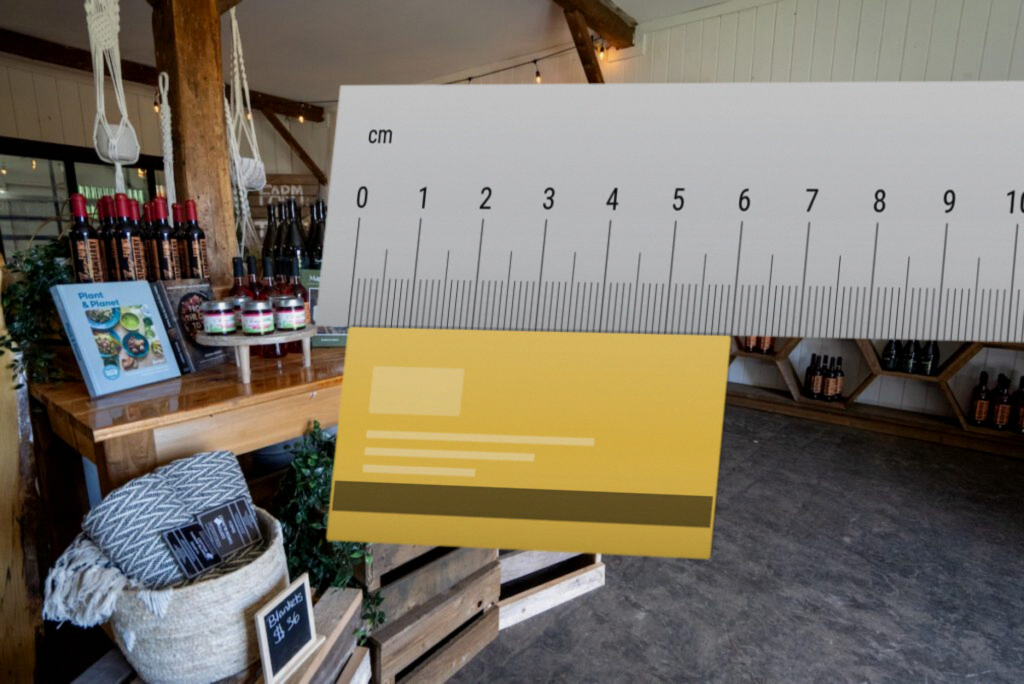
6 cm
